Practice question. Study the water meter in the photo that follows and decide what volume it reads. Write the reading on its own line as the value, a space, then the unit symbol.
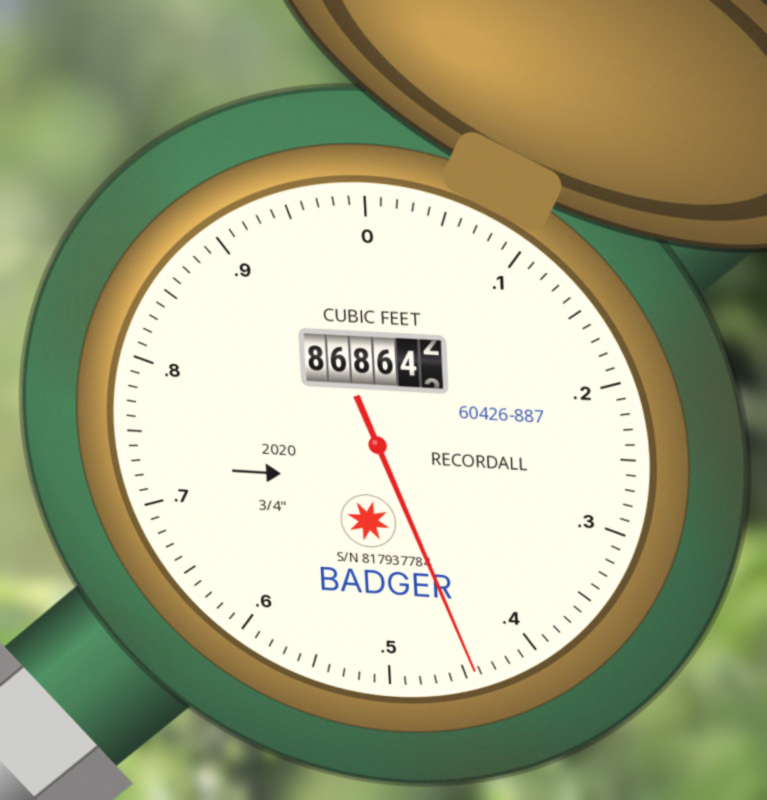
868642.44 ft³
